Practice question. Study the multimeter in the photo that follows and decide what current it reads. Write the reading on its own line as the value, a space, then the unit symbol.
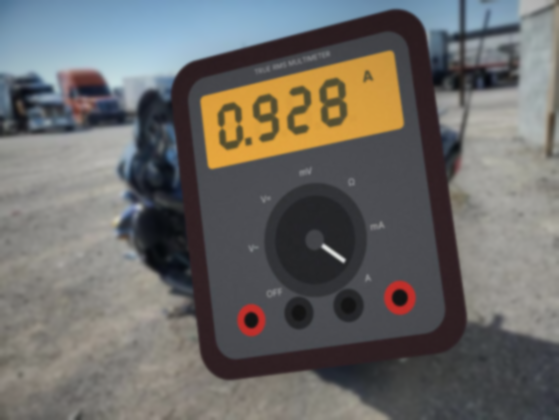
0.928 A
